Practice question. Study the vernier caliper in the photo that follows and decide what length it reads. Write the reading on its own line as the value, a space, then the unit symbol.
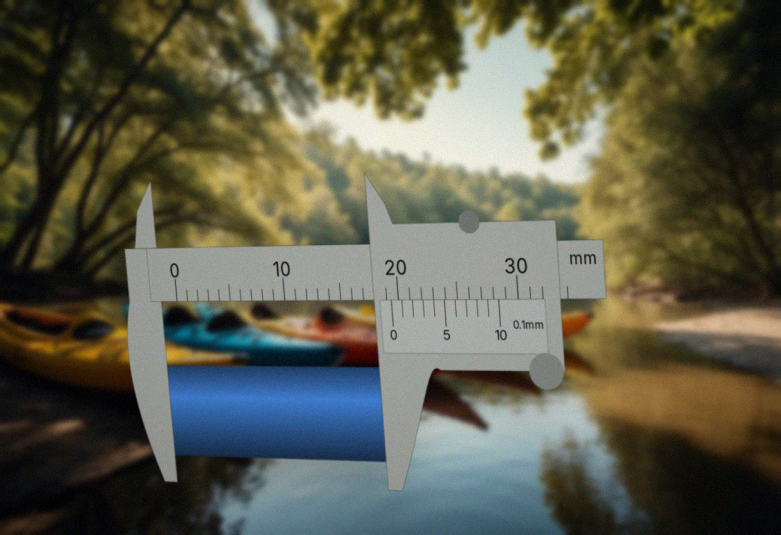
19.4 mm
